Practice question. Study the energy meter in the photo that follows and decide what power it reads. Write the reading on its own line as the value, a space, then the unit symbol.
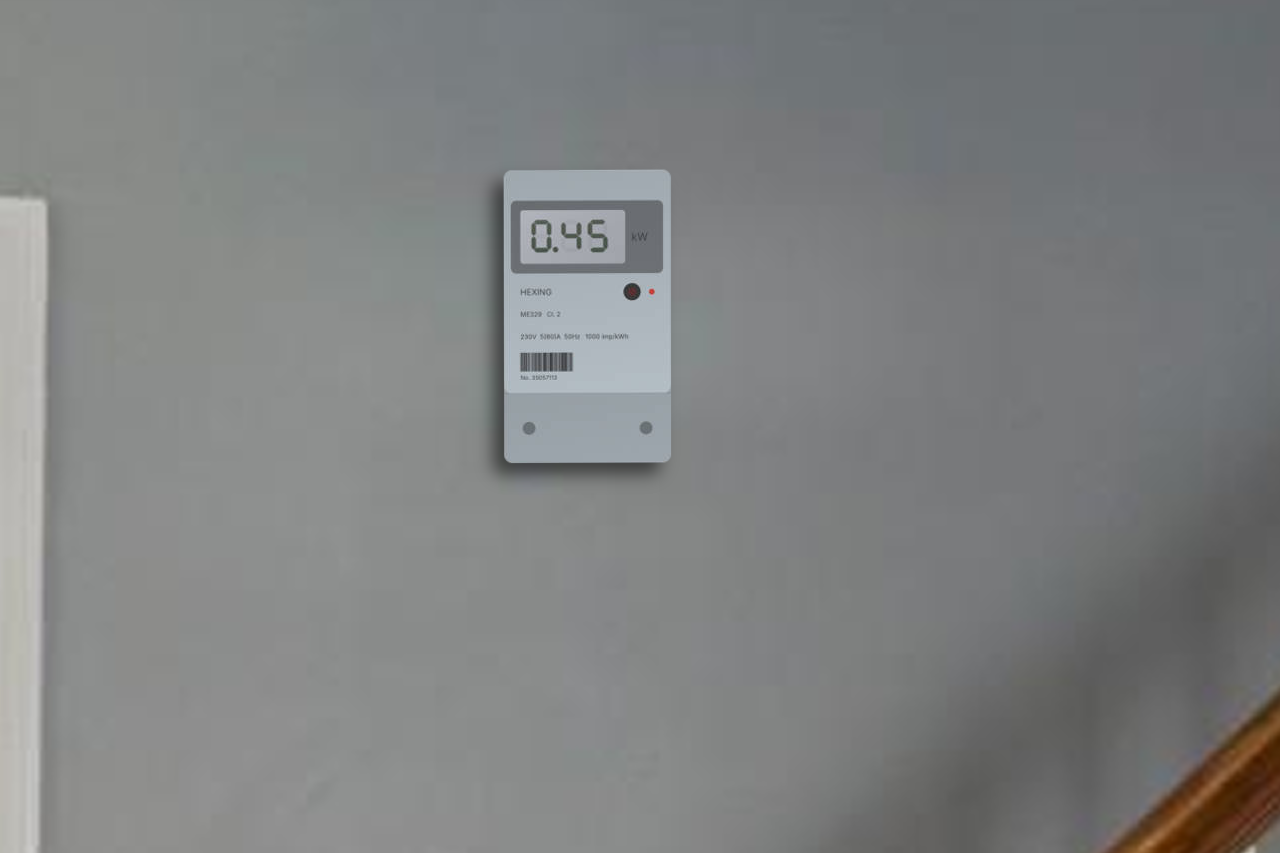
0.45 kW
